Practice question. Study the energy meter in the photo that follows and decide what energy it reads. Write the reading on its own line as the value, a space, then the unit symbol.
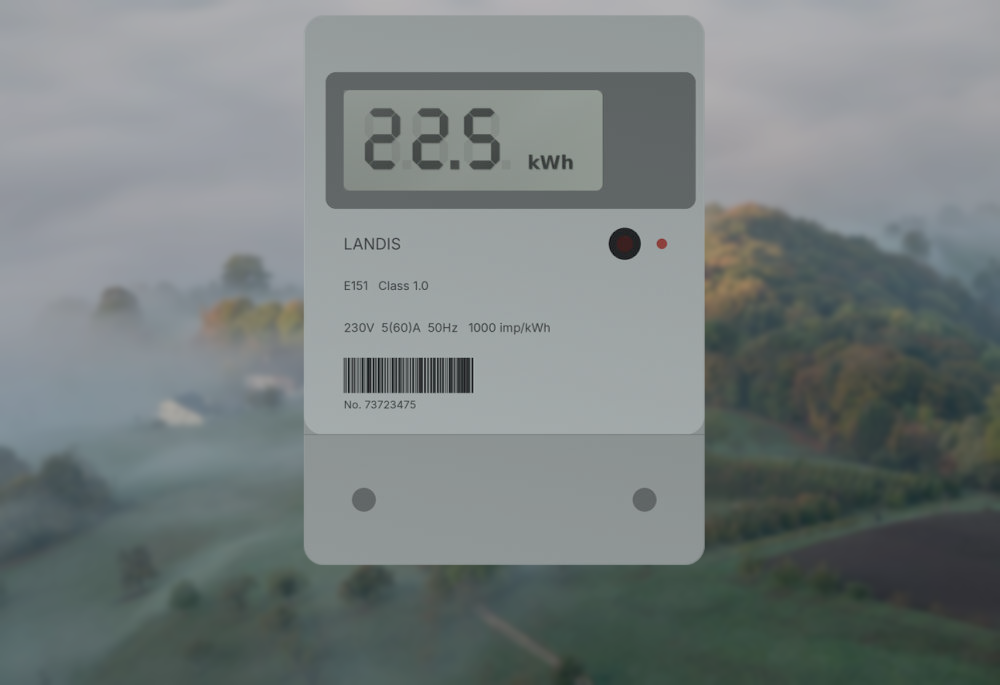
22.5 kWh
